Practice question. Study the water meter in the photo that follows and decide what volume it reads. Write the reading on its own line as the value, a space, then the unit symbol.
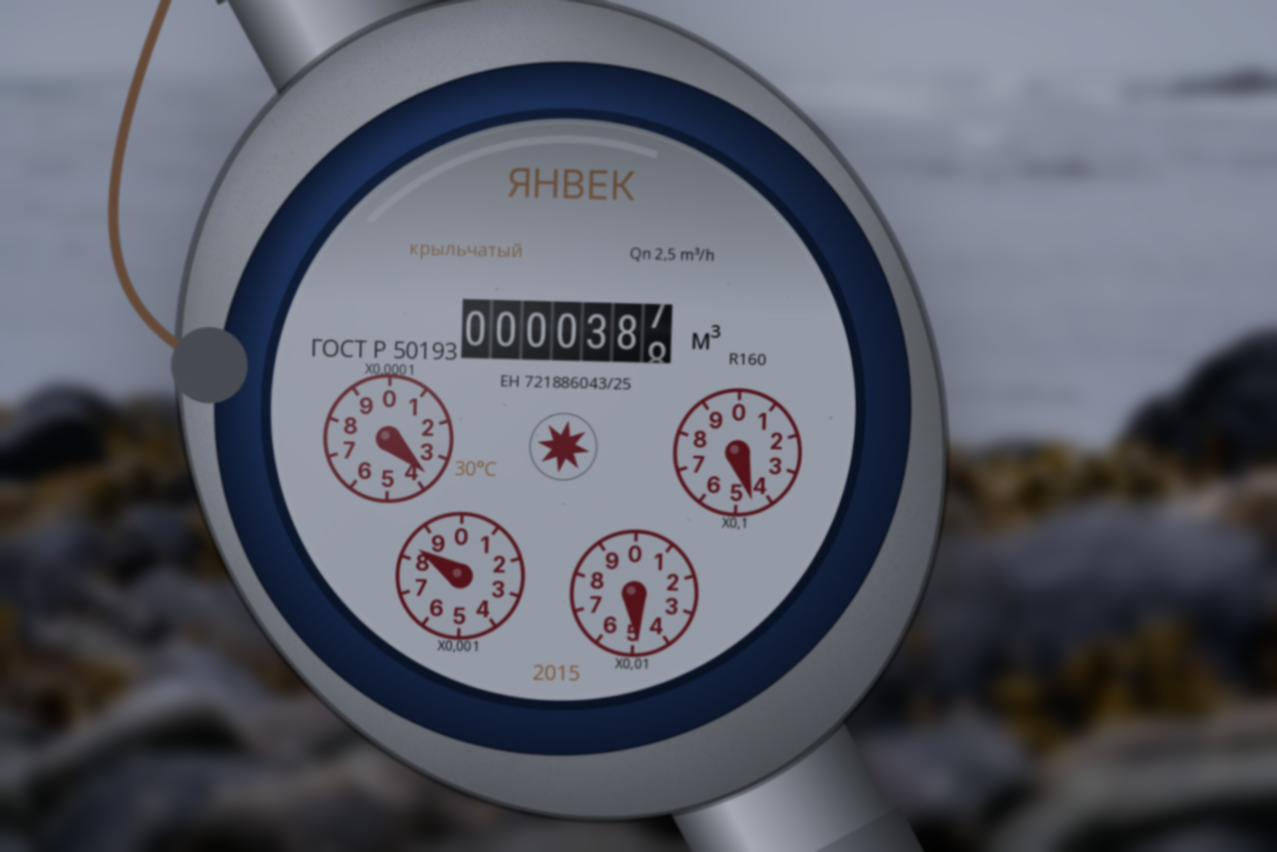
387.4483 m³
